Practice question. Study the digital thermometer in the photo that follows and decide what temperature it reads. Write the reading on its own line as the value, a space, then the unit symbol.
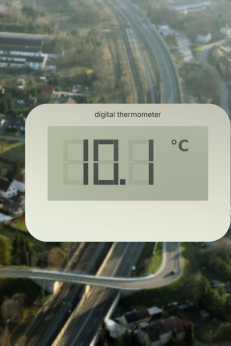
10.1 °C
